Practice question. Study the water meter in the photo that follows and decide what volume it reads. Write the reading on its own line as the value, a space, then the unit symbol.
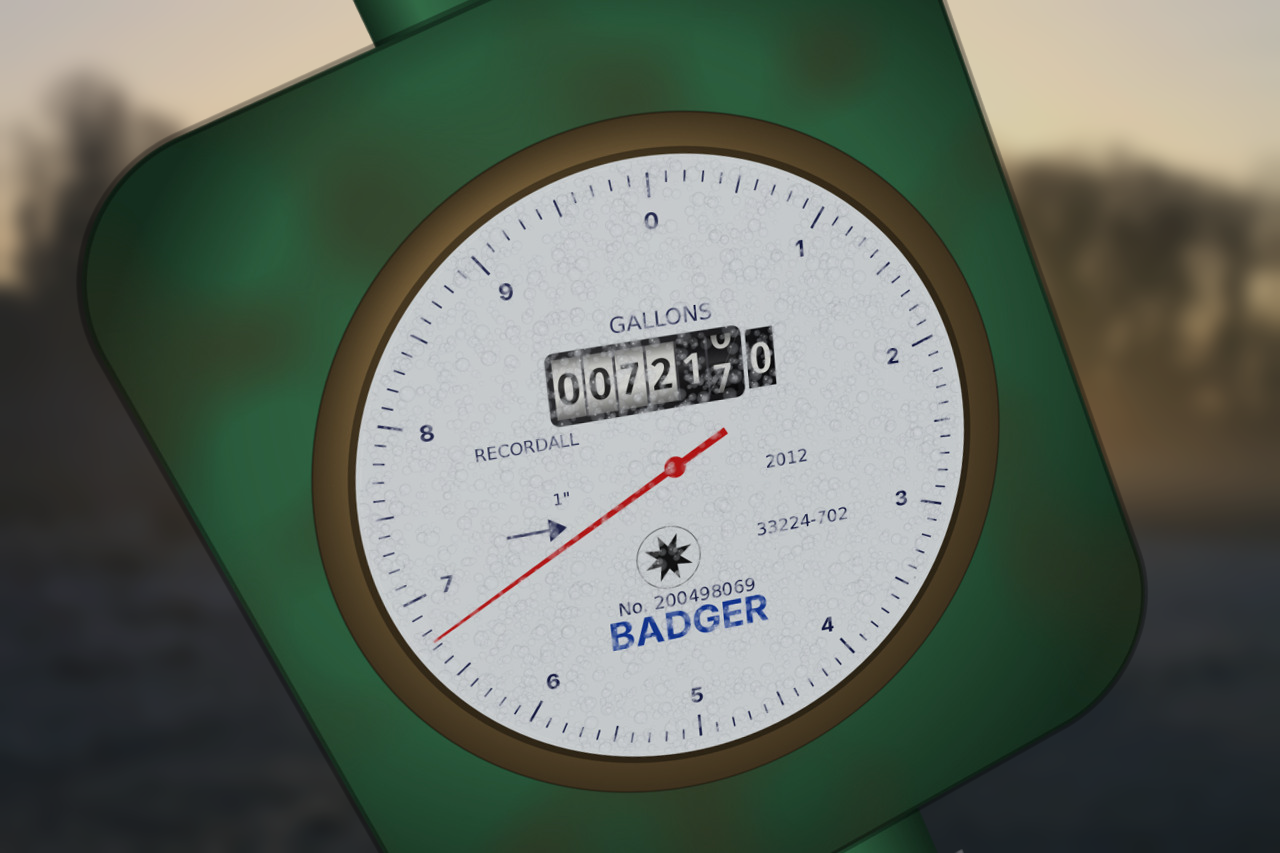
72166.7 gal
